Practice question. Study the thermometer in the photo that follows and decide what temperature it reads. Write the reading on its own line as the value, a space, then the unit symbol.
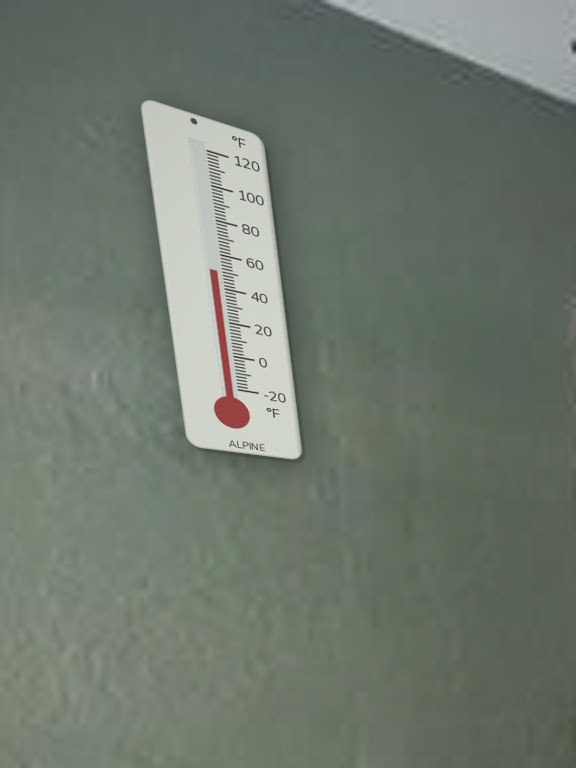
50 °F
